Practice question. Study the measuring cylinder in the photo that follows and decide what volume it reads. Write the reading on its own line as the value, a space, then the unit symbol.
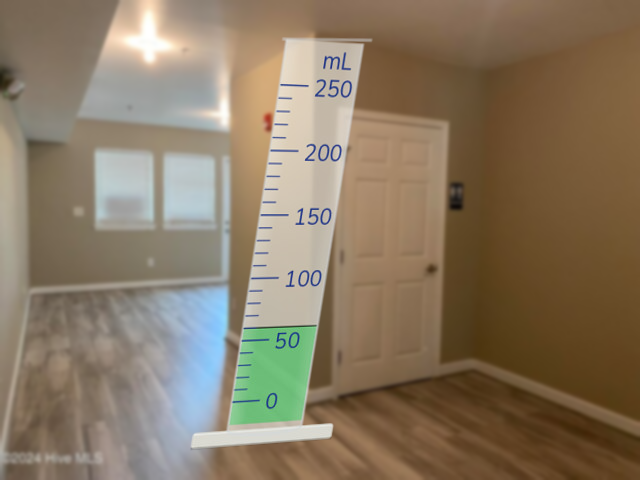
60 mL
